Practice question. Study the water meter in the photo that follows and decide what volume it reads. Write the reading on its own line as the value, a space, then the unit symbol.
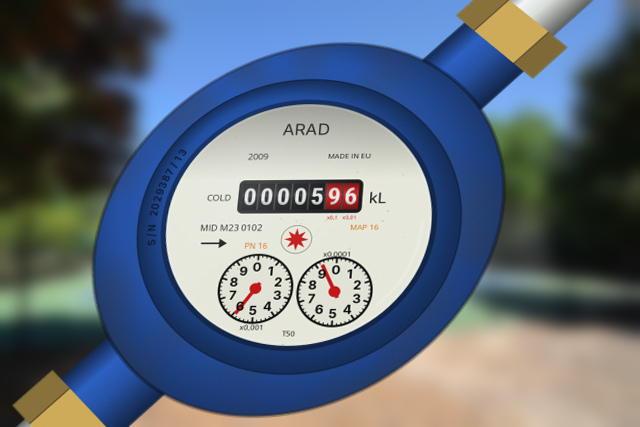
5.9659 kL
